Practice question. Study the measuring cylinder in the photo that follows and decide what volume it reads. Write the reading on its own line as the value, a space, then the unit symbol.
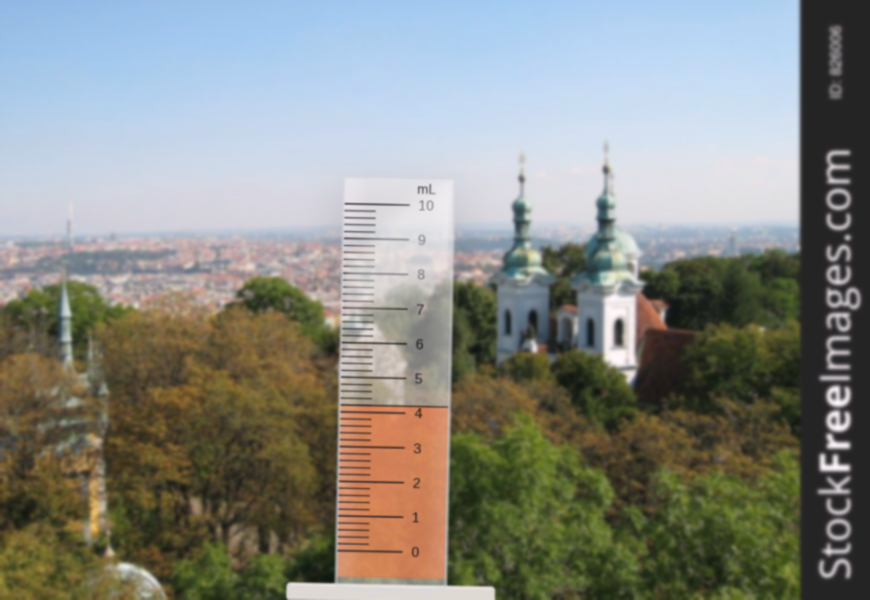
4.2 mL
